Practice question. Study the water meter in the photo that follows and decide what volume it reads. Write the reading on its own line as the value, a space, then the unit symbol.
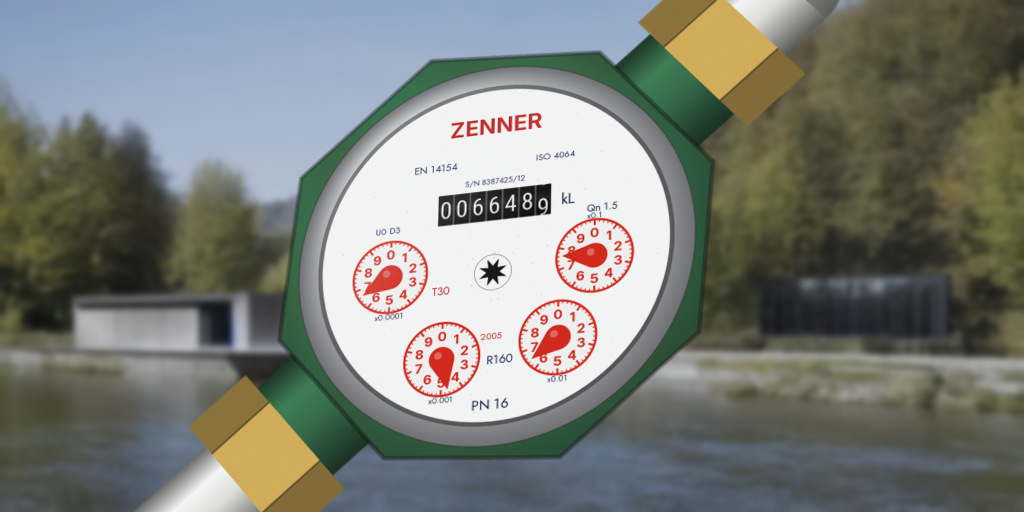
66488.7646 kL
